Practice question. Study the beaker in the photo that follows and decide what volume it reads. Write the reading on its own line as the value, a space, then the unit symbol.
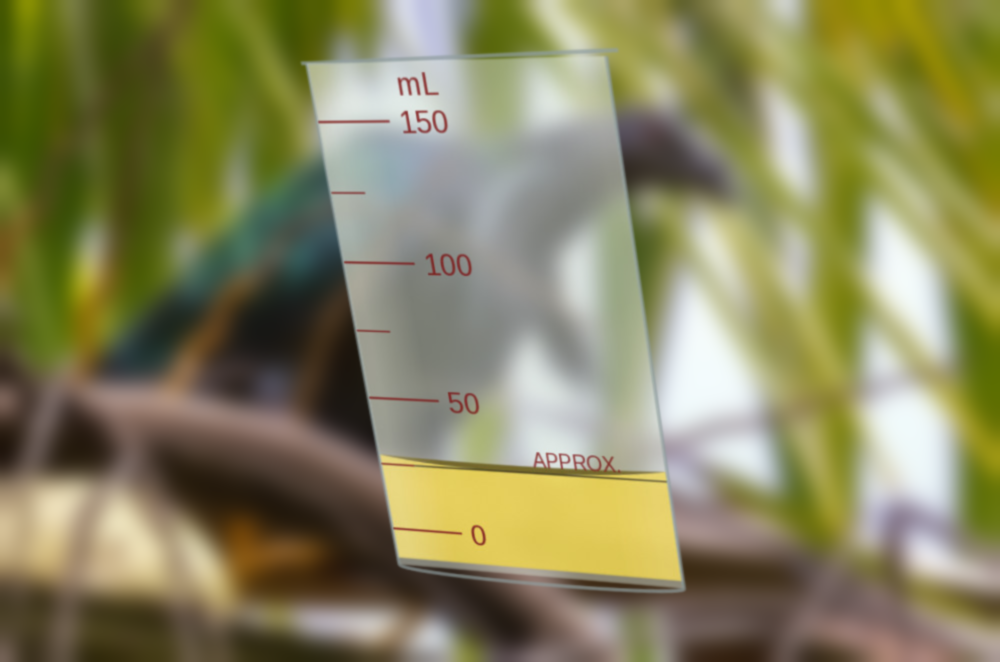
25 mL
